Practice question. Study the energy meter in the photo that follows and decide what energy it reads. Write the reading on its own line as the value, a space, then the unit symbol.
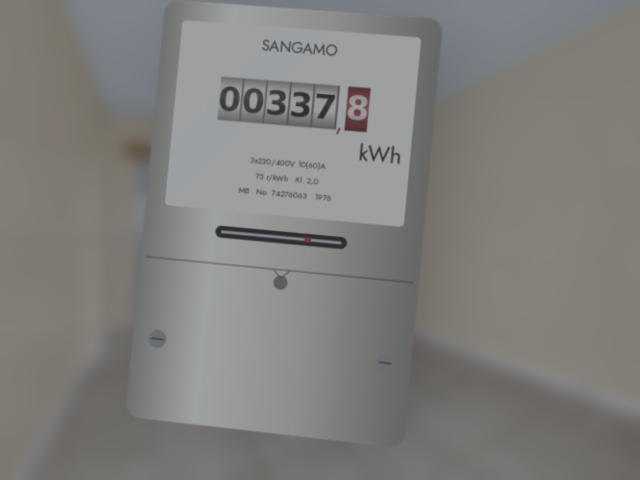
337.8 kWh
